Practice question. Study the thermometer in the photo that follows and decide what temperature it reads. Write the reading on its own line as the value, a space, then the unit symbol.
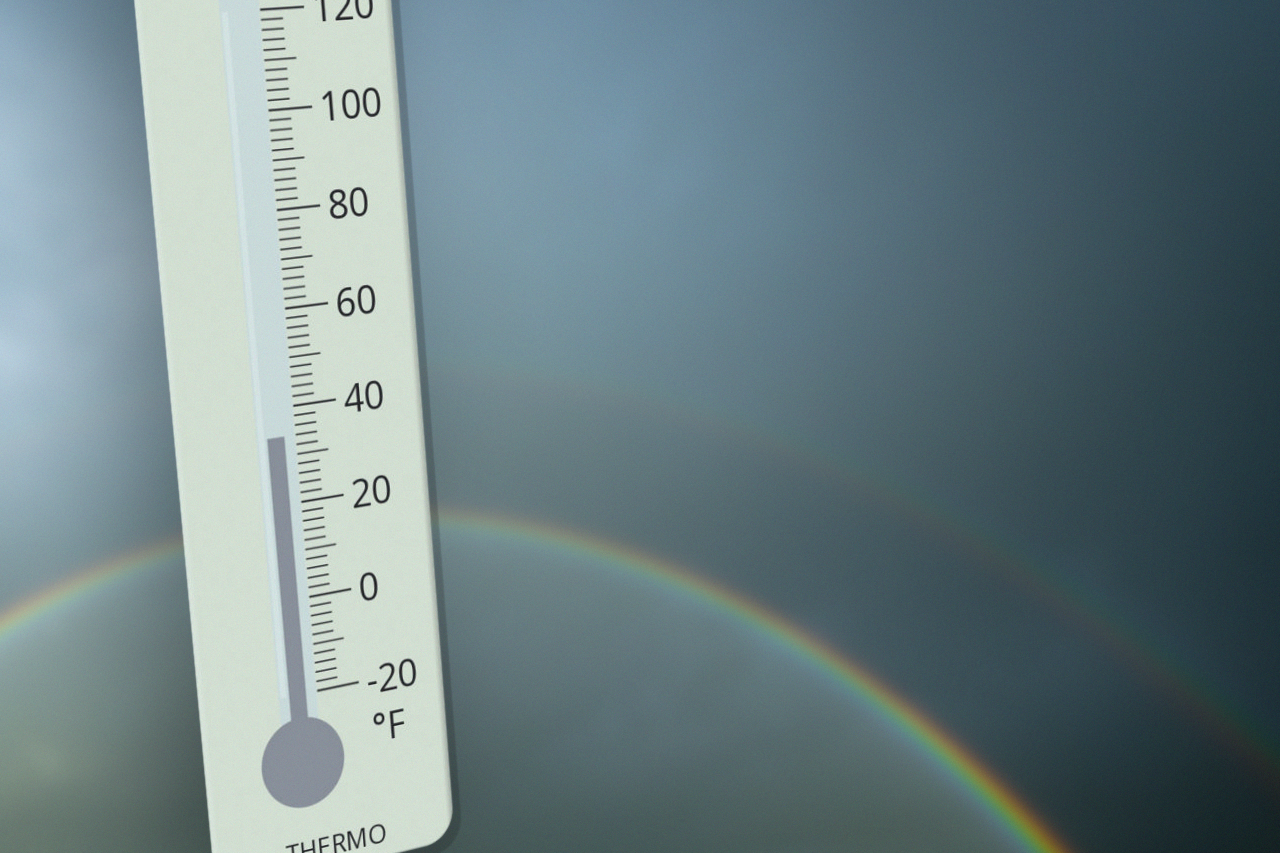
34 °F
